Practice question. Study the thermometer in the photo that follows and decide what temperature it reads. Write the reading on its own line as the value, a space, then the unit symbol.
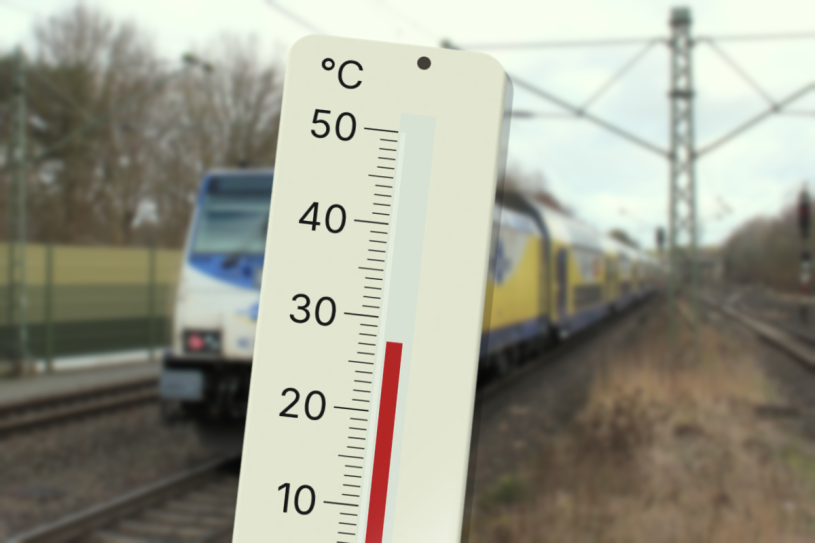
27.5 °C
